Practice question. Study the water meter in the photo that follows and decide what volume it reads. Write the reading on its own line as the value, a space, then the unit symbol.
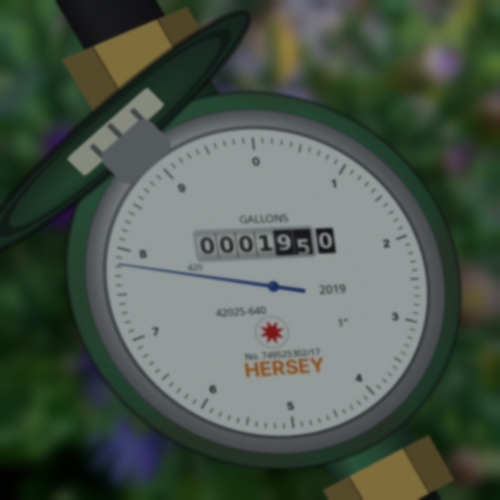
1947.8 gal
